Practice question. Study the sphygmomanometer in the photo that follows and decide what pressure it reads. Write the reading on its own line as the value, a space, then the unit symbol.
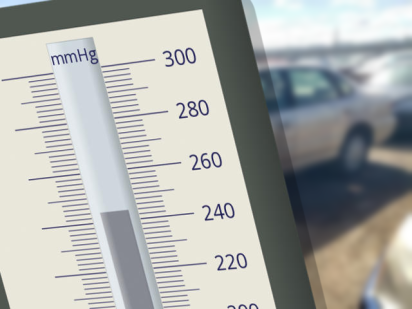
244 mmHg
